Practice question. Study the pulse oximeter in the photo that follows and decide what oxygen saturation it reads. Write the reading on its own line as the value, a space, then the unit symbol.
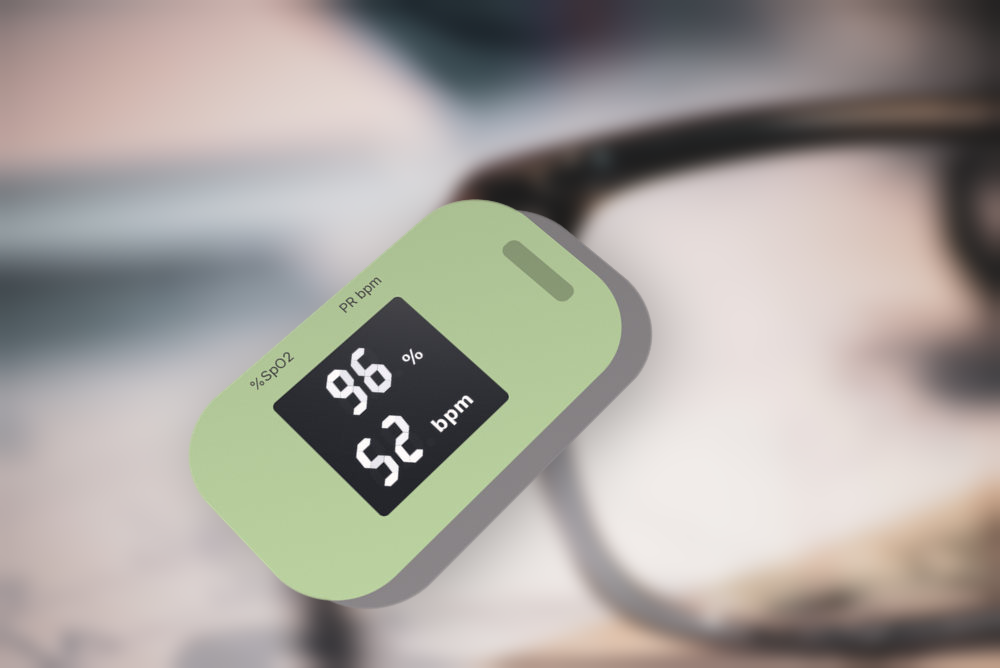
96 %
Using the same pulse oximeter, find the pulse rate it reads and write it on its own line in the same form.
52 bpm
